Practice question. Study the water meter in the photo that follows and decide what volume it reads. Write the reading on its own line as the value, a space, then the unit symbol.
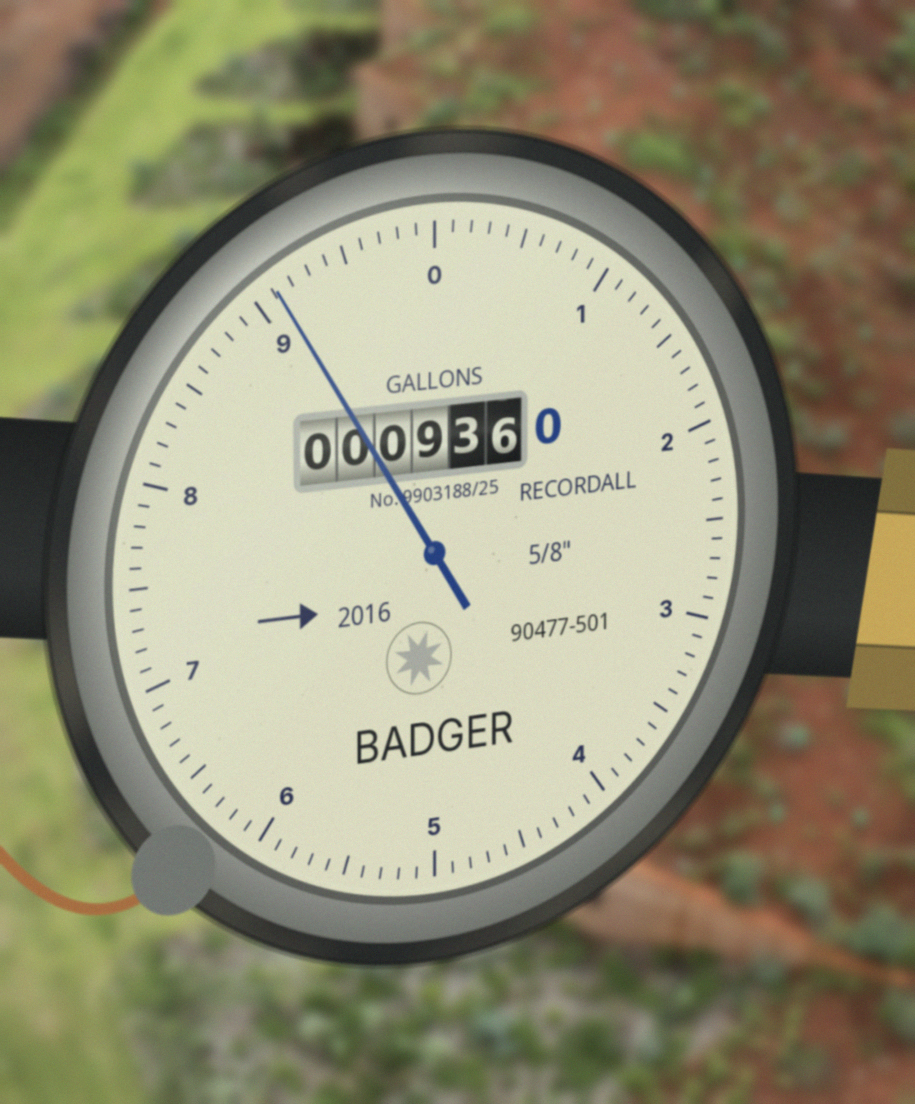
9359.1 gal
